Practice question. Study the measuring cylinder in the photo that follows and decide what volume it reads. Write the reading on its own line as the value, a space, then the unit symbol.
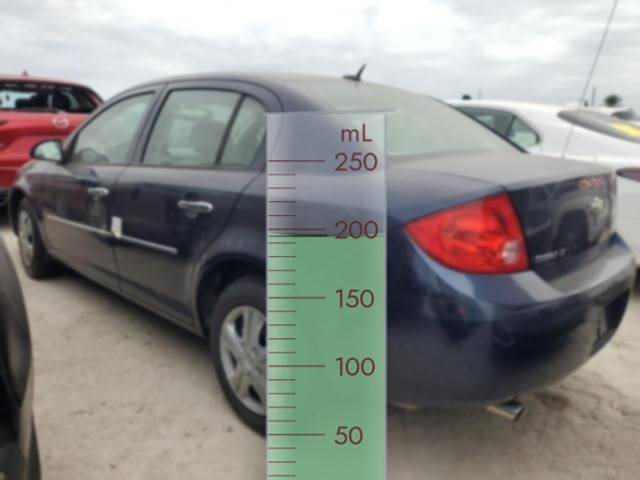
195 mL
